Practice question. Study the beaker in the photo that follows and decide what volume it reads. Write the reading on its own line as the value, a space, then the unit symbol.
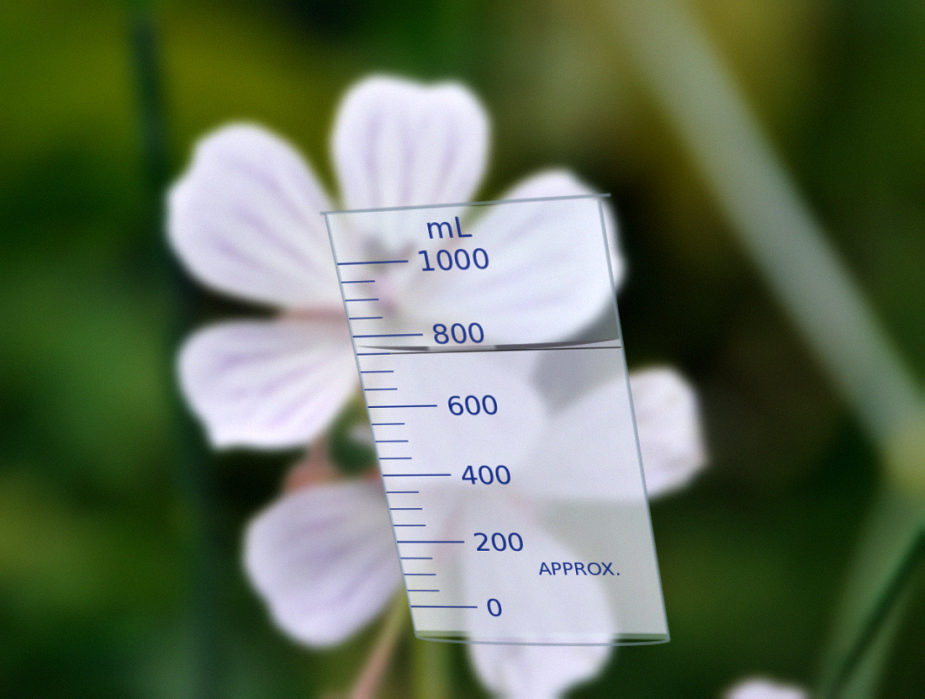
750 mL
